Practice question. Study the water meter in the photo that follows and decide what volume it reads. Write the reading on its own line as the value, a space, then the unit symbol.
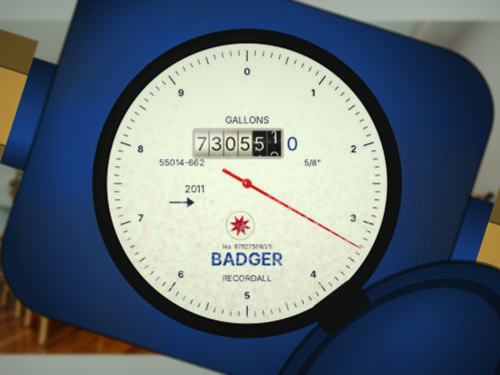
7305513.3 gal
